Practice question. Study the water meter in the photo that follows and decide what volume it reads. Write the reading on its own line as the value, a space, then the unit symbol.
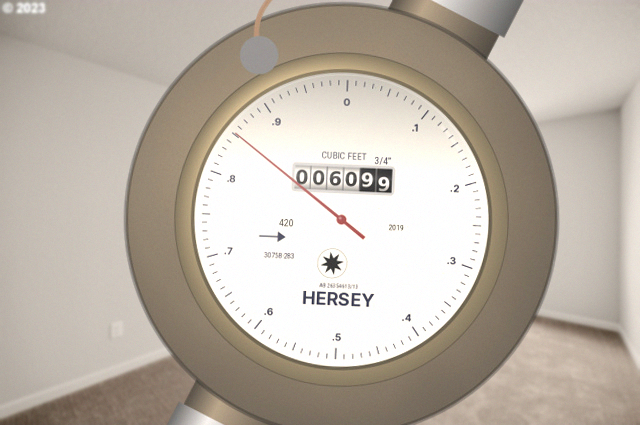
6098.85 ft³
